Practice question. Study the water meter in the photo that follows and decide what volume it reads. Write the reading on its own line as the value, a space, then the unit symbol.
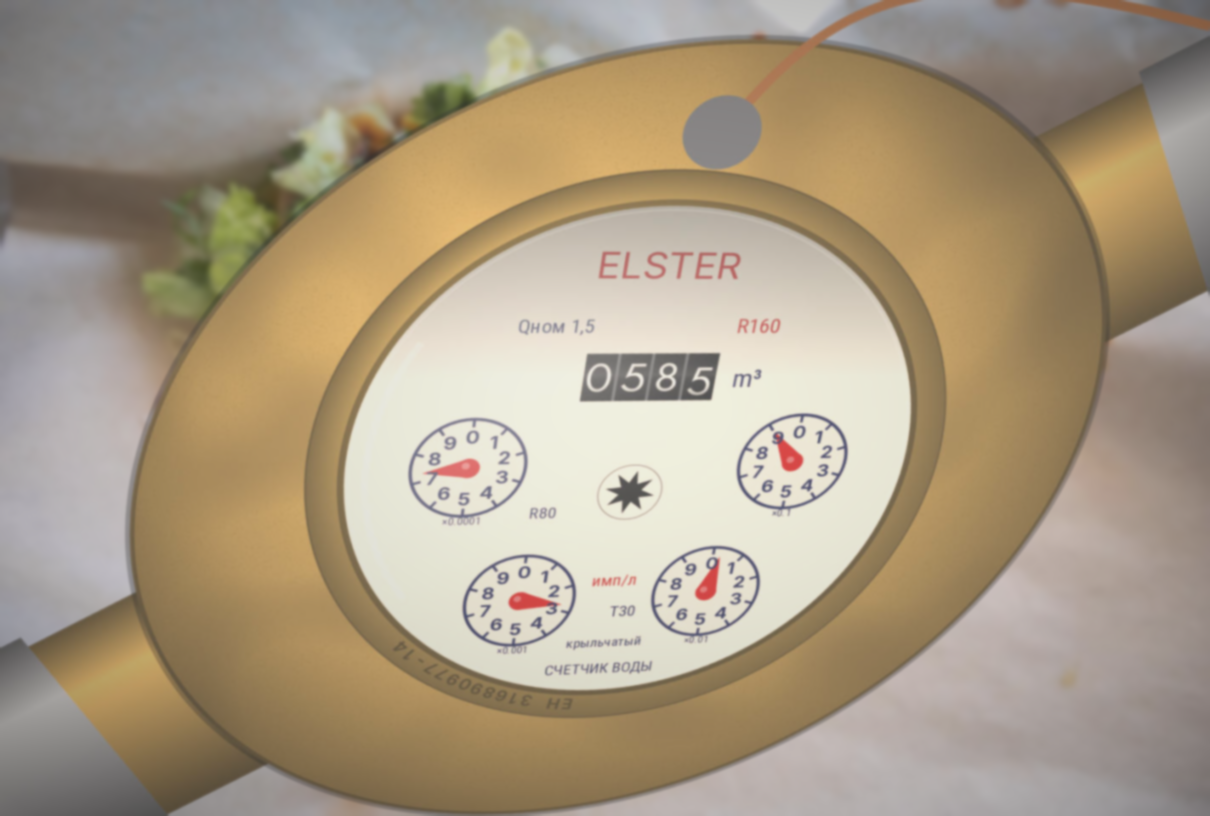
584.9027 m³
